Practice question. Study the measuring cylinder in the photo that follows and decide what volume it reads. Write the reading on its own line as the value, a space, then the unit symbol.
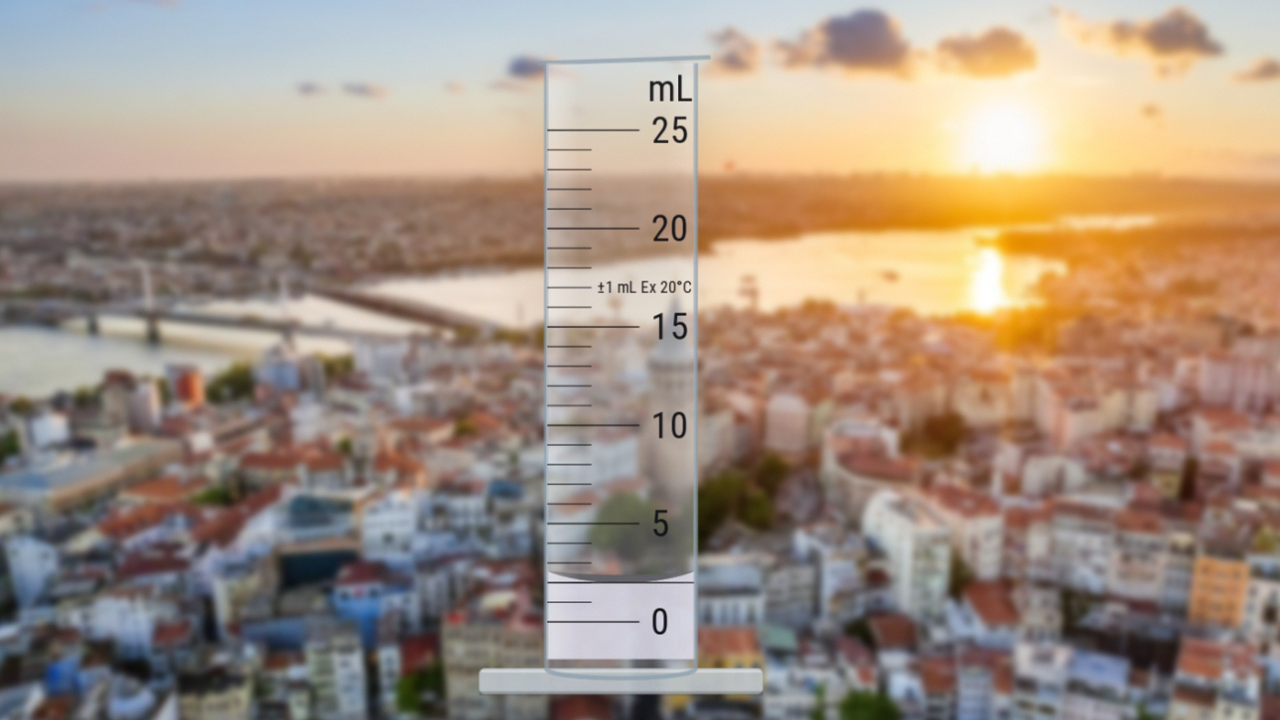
2 mL
